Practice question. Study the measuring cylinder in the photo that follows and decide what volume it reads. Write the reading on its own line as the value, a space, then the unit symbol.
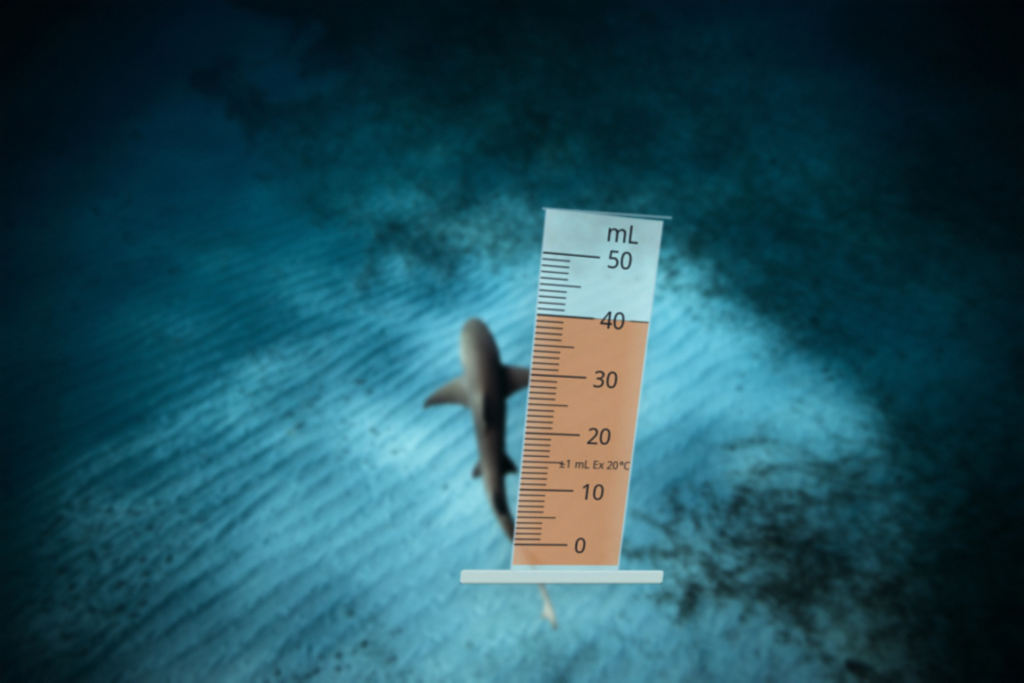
40 mL
